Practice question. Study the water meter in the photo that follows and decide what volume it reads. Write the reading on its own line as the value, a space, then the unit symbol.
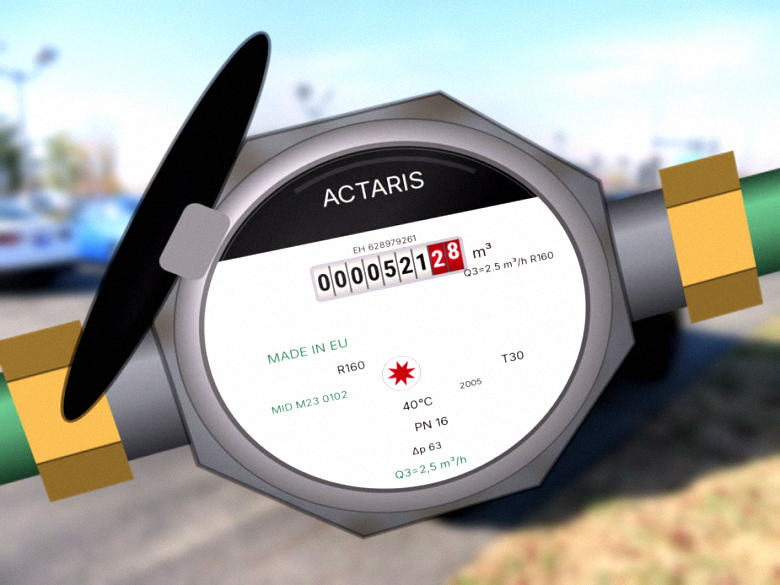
521.28 m³
